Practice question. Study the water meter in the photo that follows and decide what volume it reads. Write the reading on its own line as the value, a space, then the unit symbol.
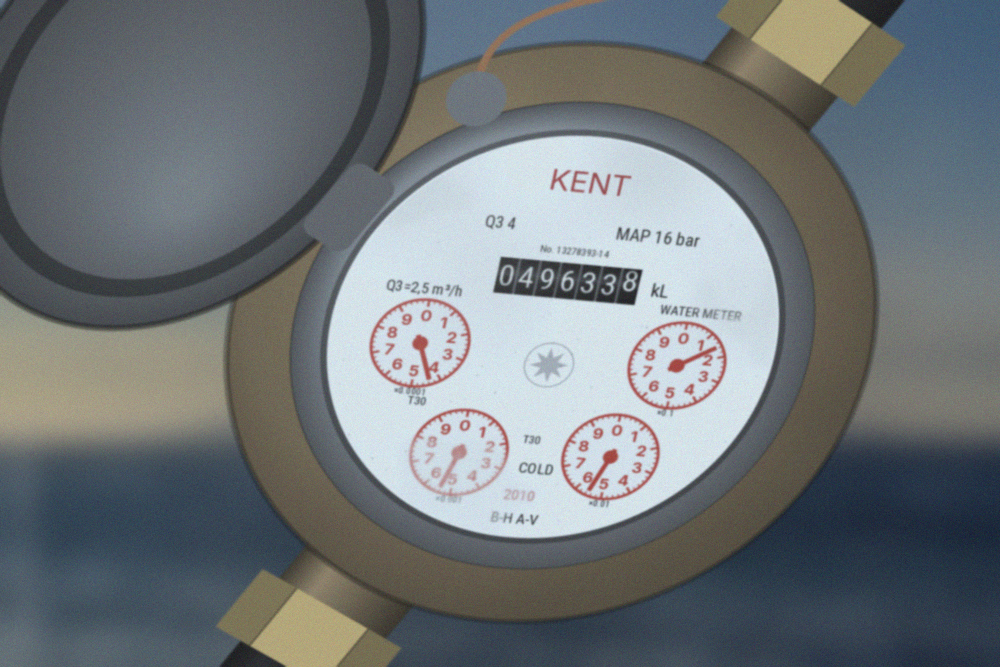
496338.1554 kL
